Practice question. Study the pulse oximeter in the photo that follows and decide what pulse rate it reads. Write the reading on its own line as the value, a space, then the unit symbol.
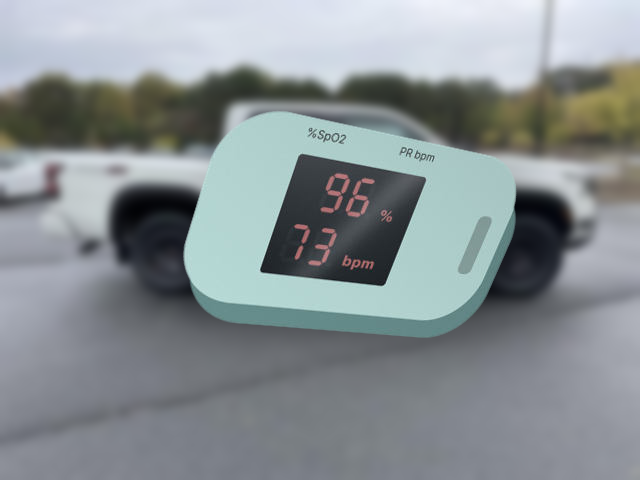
73 bpm
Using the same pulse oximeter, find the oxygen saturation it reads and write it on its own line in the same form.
96 %
